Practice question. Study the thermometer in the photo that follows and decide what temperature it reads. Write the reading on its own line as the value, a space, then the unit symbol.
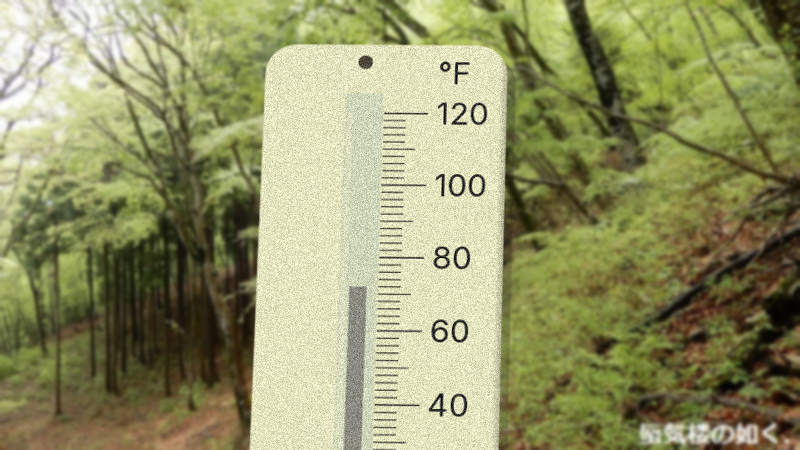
72 °F
